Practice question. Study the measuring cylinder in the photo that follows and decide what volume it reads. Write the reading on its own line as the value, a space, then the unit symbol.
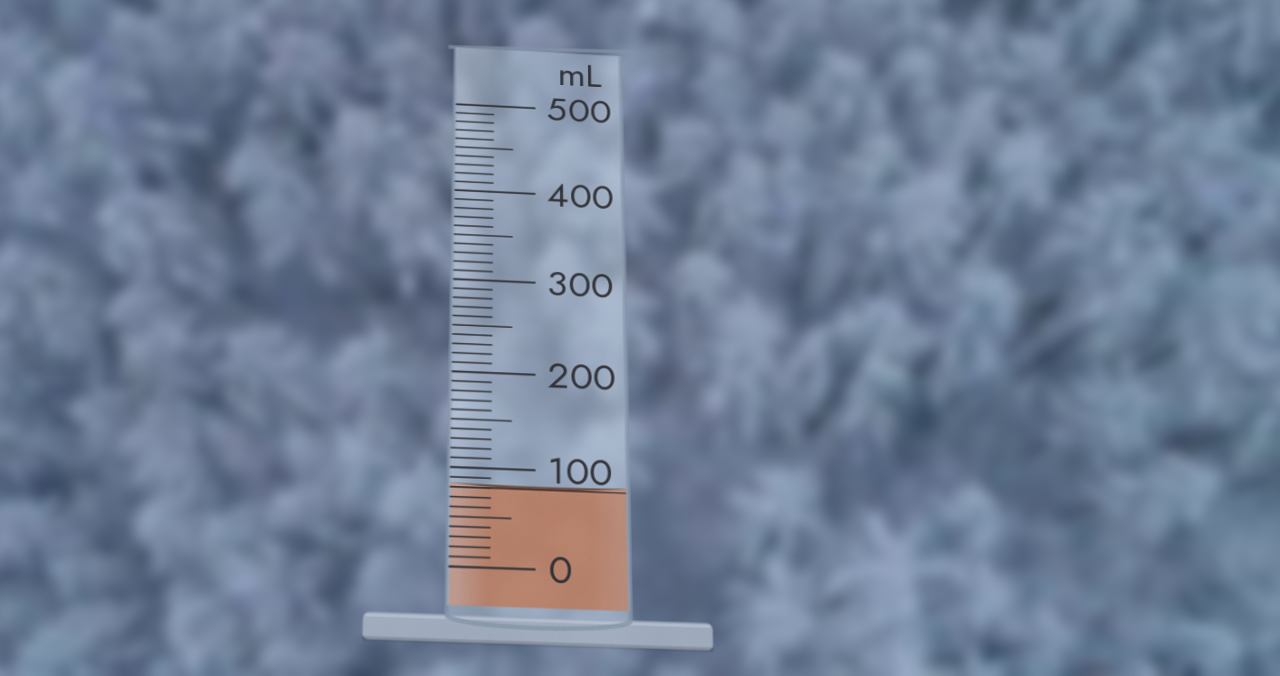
80 mL
